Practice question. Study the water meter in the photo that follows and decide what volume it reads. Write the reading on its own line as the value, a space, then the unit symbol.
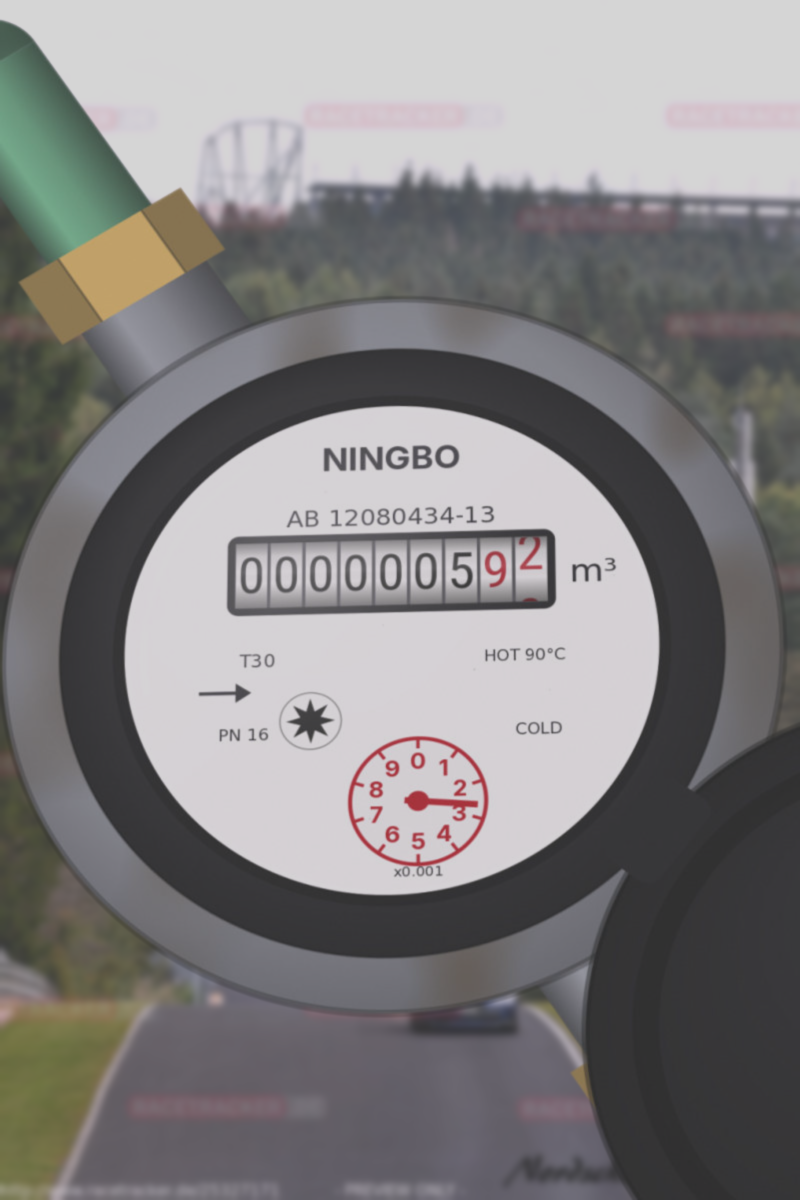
5.922 m³
